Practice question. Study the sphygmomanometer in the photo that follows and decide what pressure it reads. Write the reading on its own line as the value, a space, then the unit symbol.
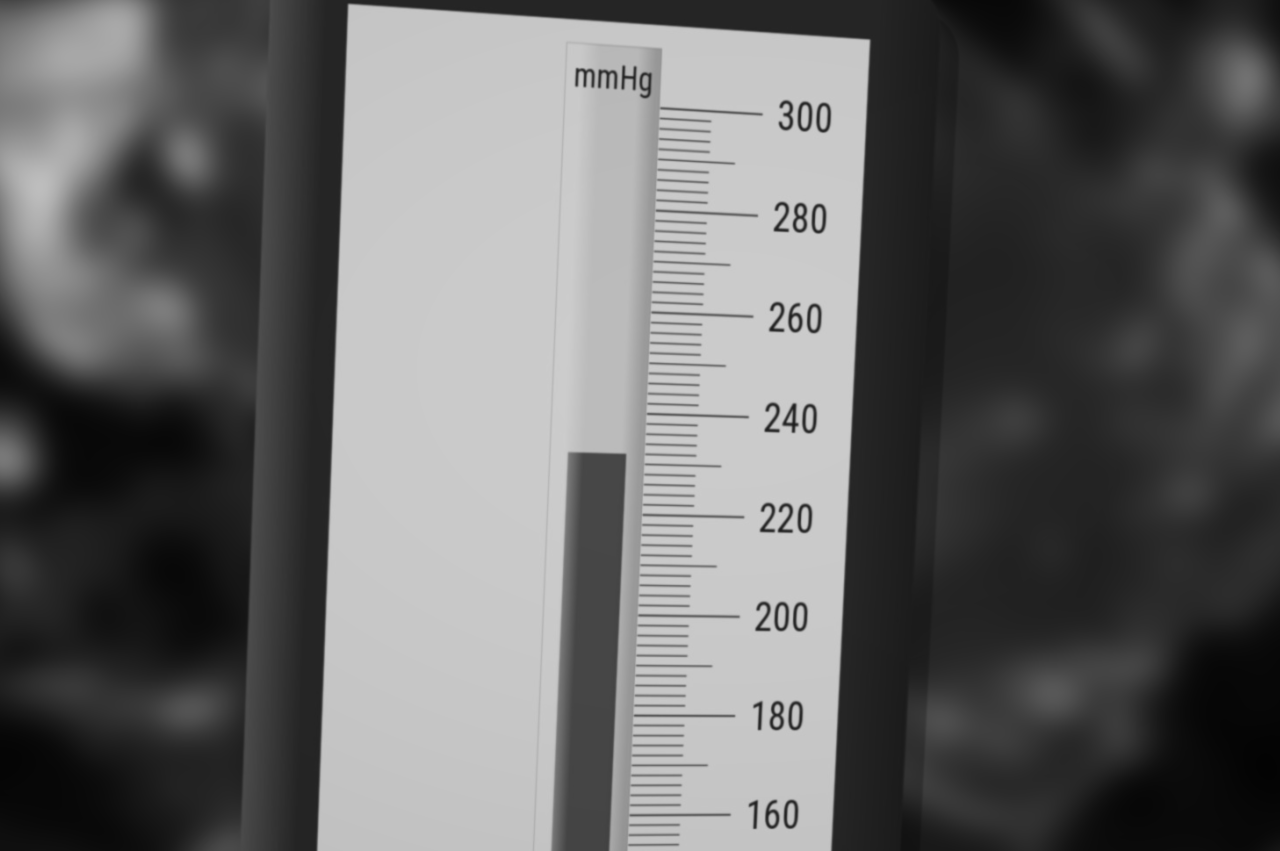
232 mmHg
